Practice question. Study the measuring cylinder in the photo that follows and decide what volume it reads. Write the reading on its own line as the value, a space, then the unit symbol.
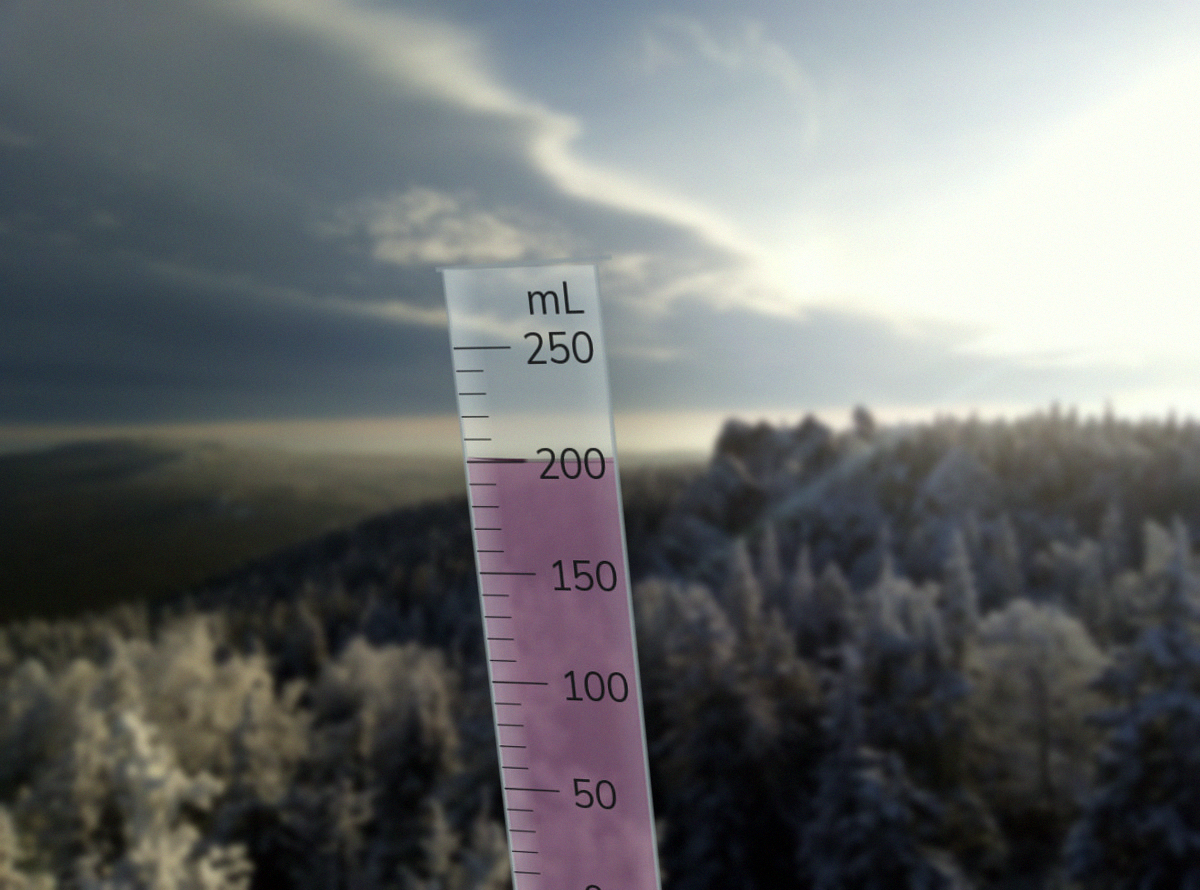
200 mL
